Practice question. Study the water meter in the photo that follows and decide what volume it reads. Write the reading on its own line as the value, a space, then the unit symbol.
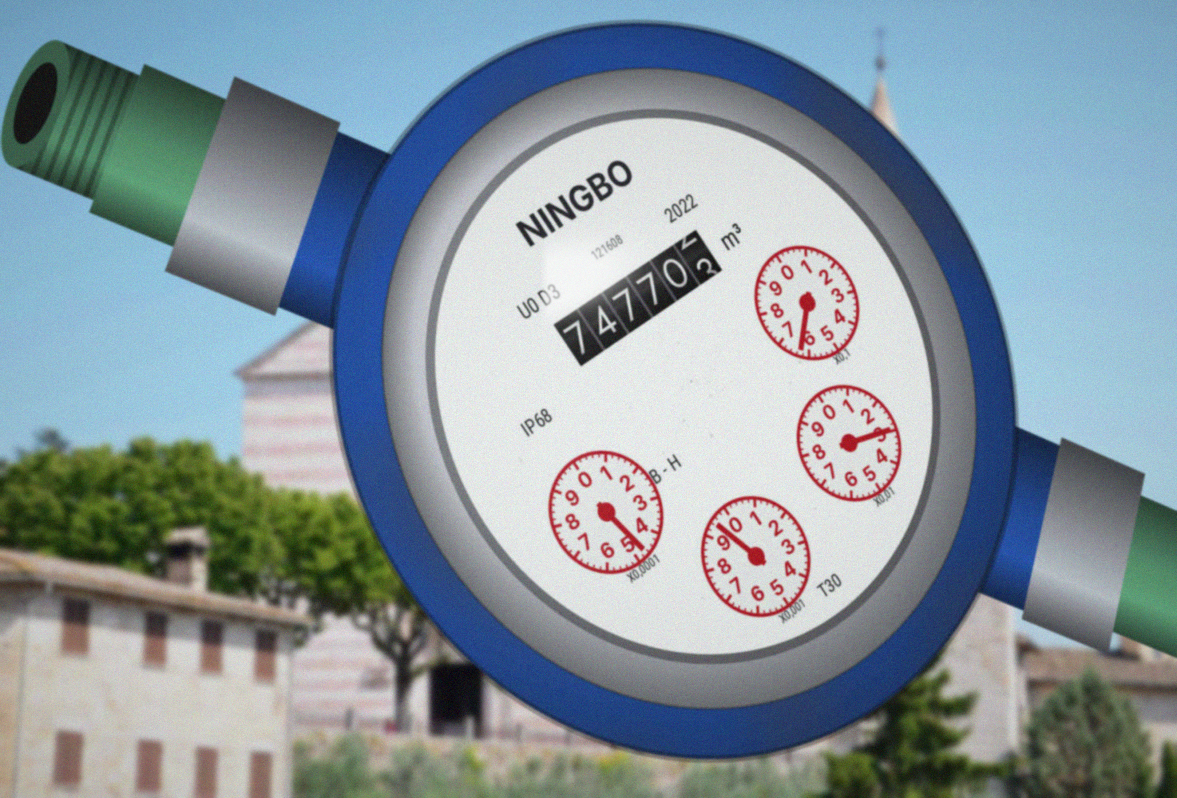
747702.6294 m³
